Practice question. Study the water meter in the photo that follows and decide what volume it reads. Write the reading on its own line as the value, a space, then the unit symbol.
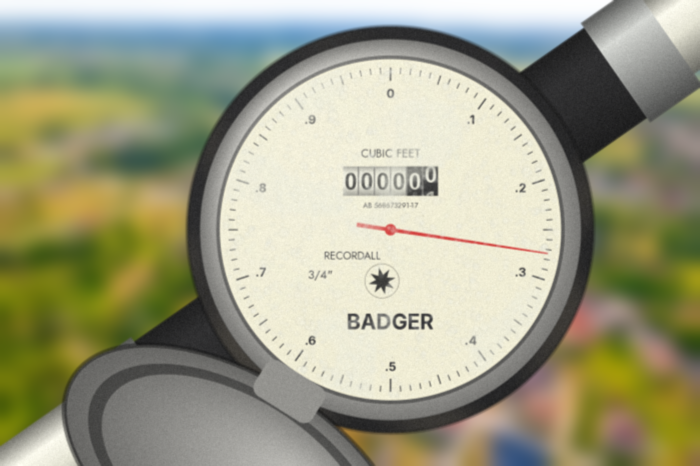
0.27 ft³
